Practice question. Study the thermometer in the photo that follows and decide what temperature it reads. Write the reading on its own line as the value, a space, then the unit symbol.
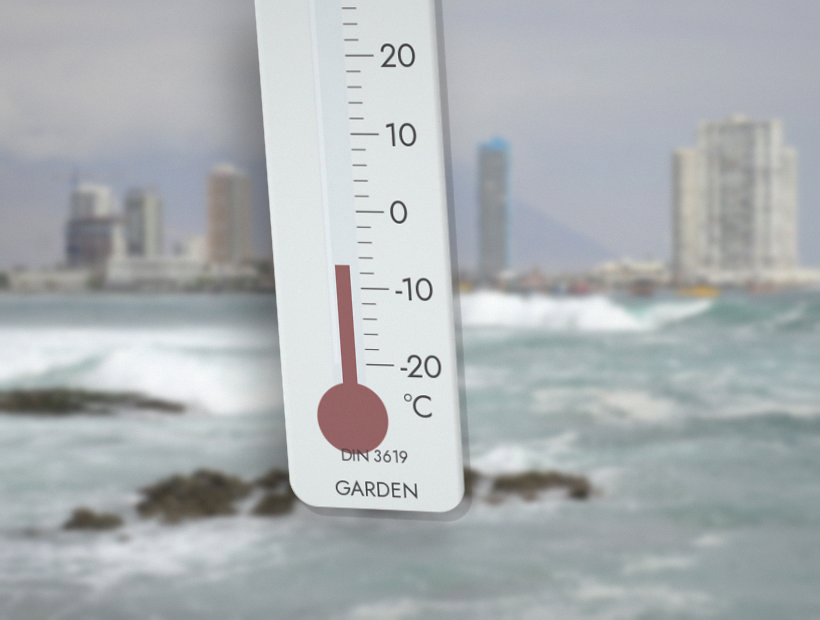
-7 °C
